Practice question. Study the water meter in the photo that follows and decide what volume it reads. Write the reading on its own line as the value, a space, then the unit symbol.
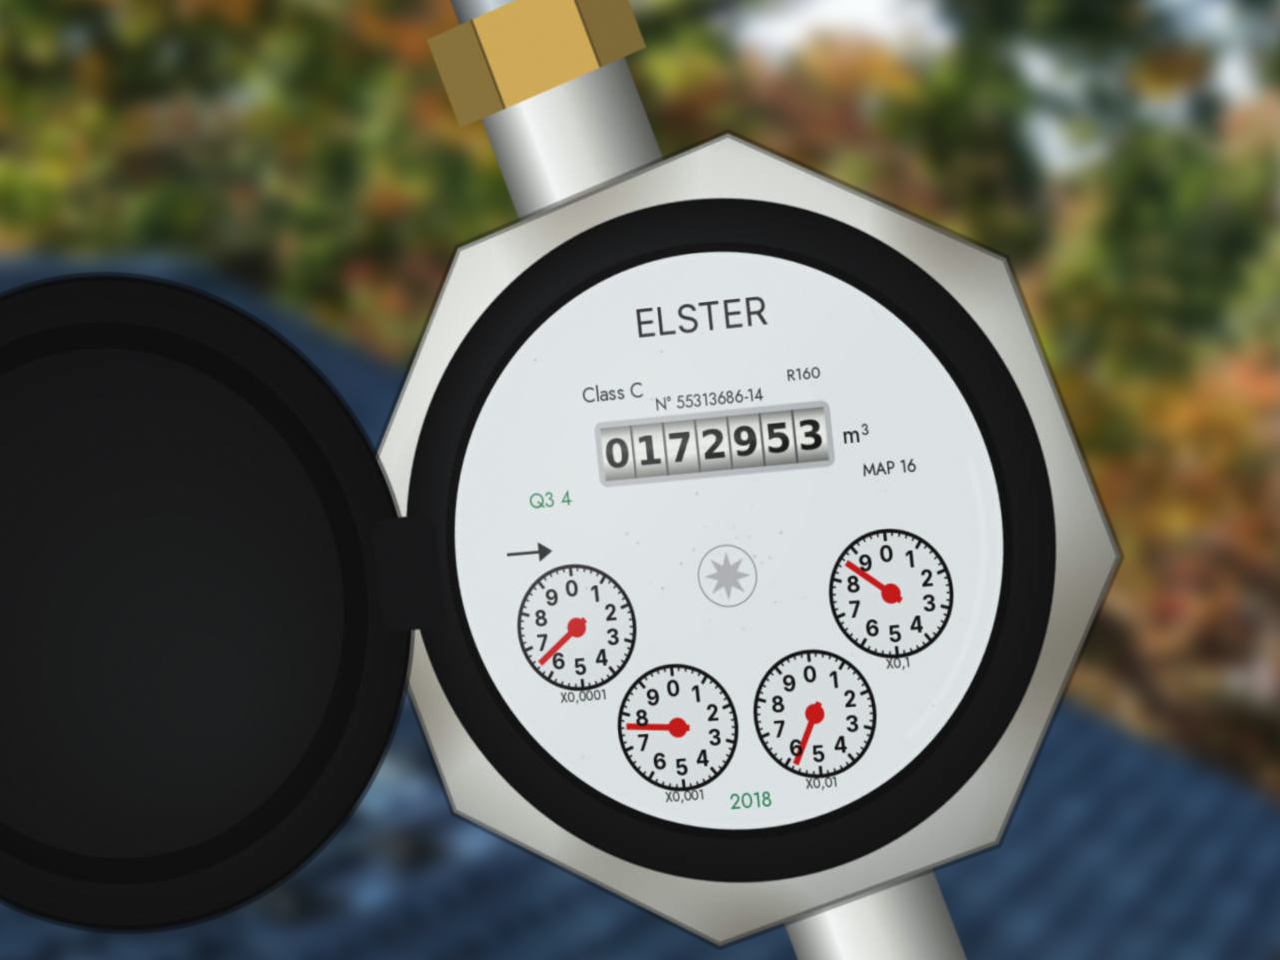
172953.8576 m³
